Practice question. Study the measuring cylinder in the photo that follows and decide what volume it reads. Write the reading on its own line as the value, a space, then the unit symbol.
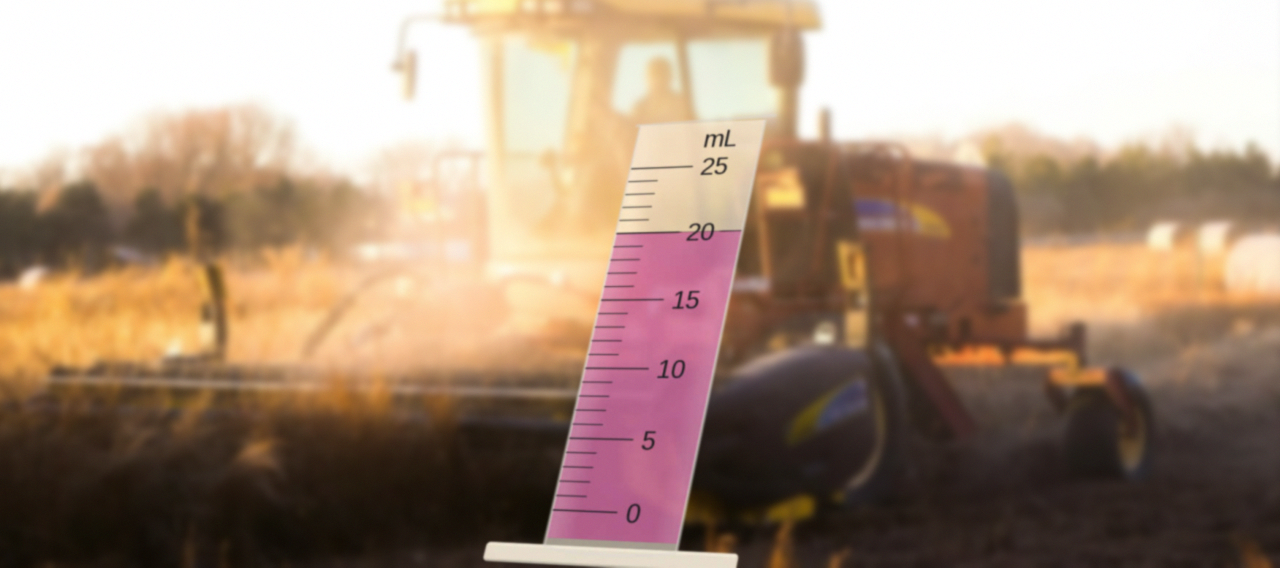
20 mL
